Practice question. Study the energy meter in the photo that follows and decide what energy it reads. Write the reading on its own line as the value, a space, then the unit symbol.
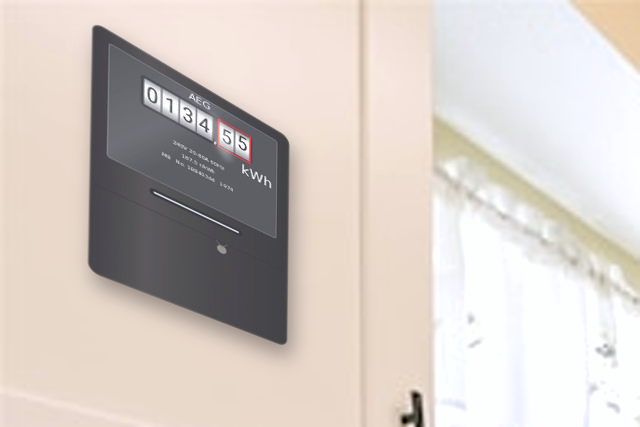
134.55 kWh
